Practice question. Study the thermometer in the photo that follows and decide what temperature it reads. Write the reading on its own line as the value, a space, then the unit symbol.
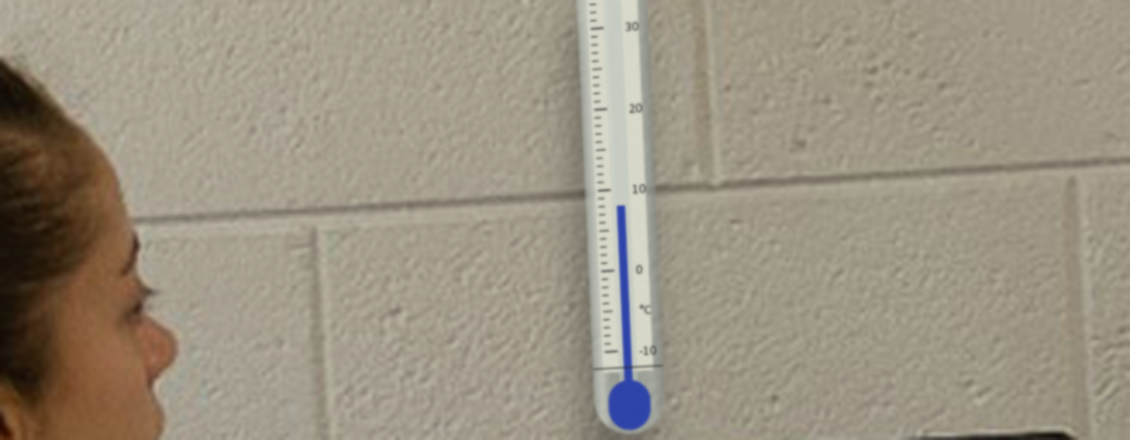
8 °C
